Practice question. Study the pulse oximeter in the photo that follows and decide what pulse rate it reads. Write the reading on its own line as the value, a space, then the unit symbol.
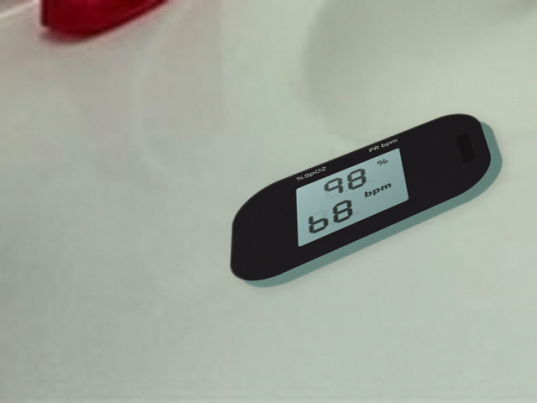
68 bpm
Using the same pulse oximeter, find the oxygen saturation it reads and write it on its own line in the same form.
98 %
